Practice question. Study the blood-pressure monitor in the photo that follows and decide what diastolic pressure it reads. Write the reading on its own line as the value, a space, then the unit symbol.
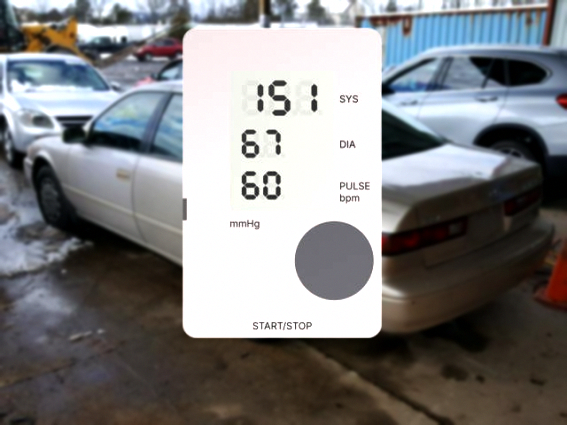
67 mmHg
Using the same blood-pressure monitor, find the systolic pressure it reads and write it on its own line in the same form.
151 mmHg
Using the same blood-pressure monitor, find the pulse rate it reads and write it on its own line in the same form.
60 bpm
